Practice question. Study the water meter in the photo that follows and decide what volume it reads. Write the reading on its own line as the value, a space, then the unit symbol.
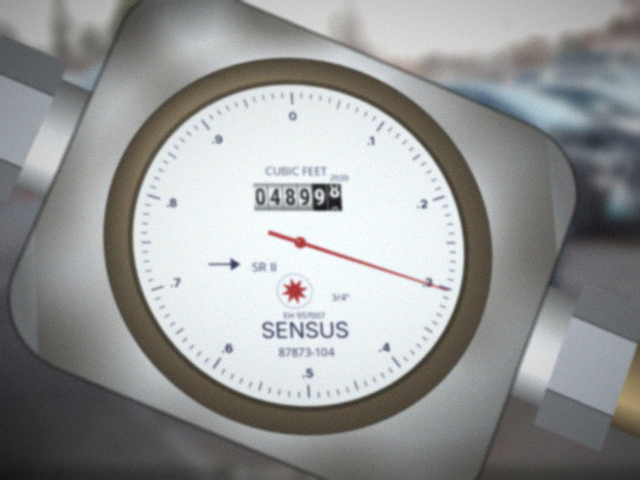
48998.30 ft³
